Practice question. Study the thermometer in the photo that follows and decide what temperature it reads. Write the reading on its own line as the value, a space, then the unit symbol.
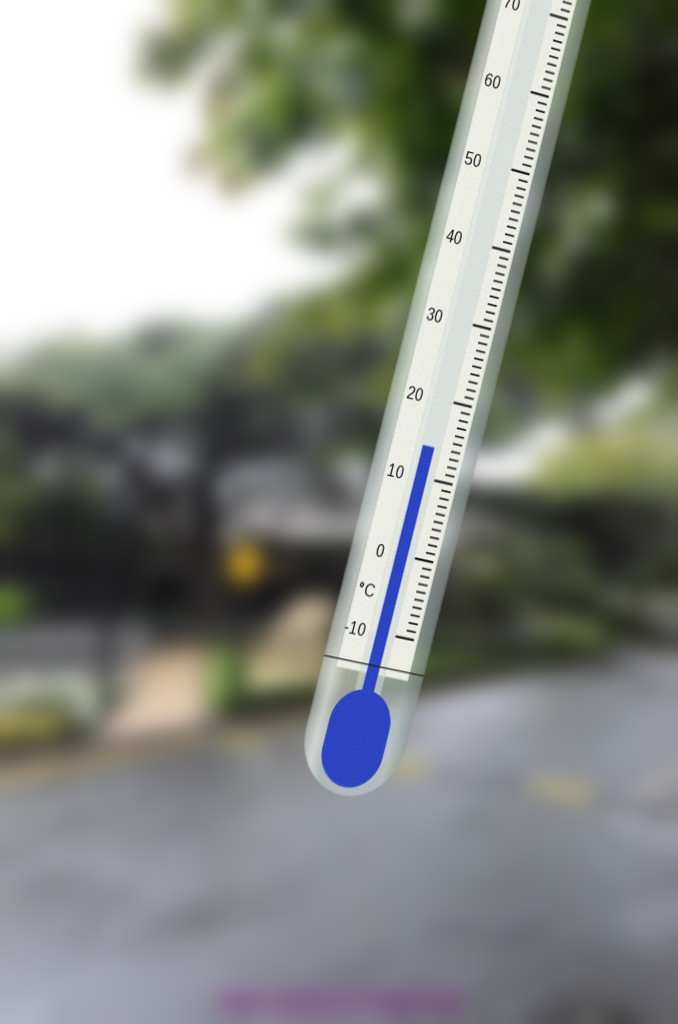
14 °C
